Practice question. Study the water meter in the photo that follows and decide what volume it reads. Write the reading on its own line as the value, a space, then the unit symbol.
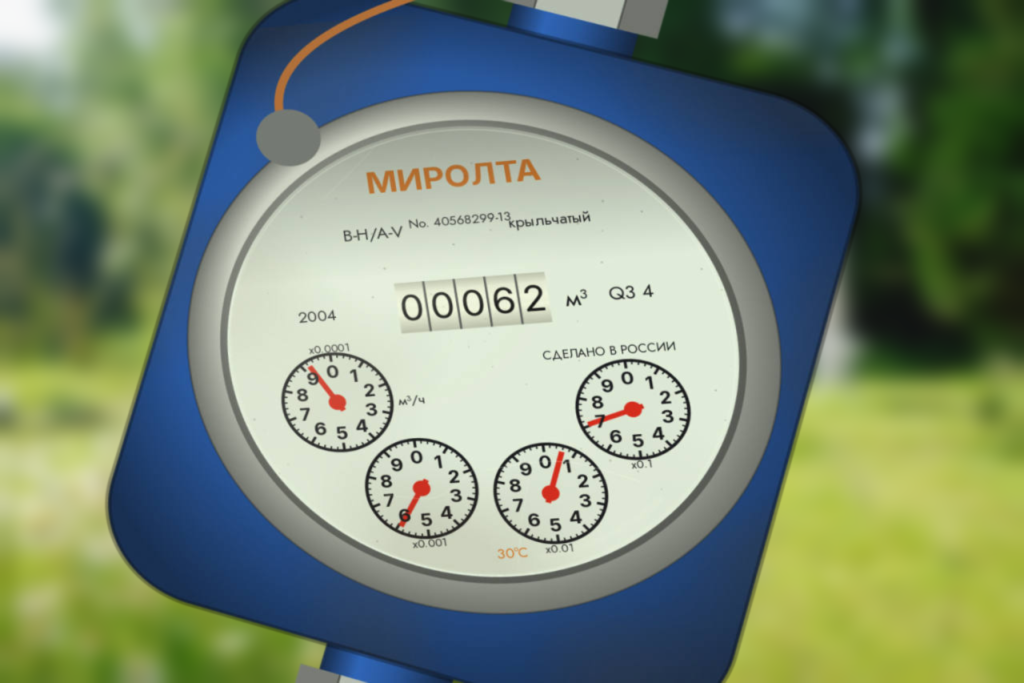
62.7059 m³
